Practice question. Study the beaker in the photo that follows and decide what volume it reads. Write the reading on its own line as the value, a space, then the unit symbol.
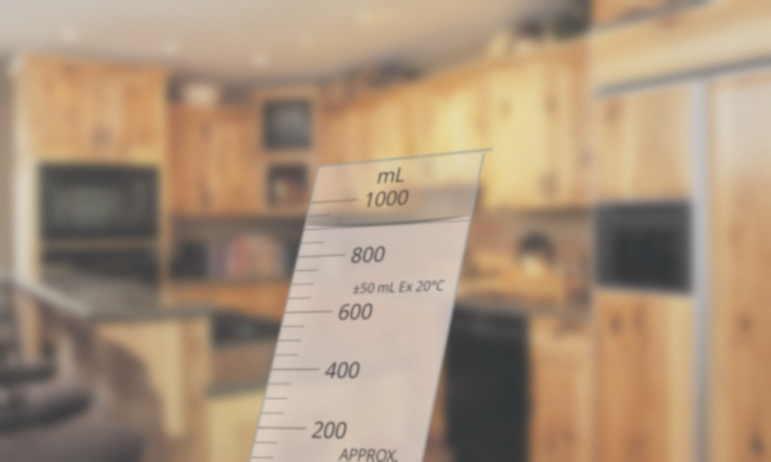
900 mL
